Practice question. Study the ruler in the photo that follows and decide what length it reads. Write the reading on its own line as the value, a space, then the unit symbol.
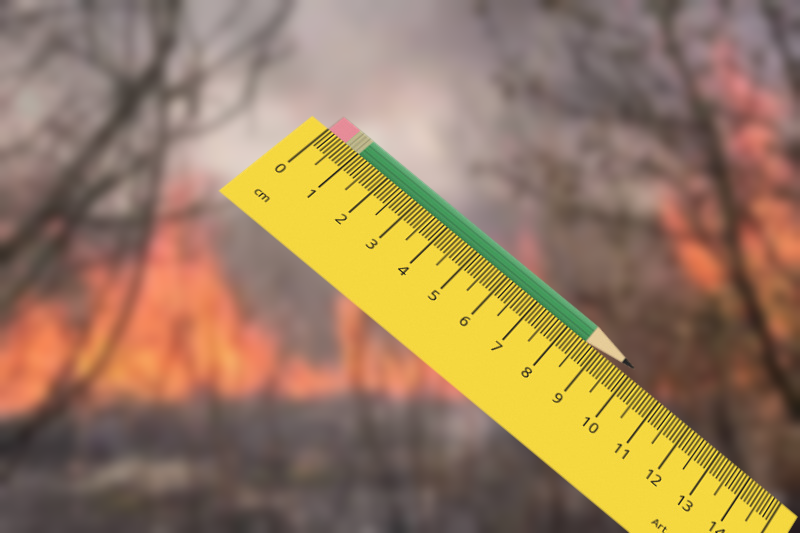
10 cm
